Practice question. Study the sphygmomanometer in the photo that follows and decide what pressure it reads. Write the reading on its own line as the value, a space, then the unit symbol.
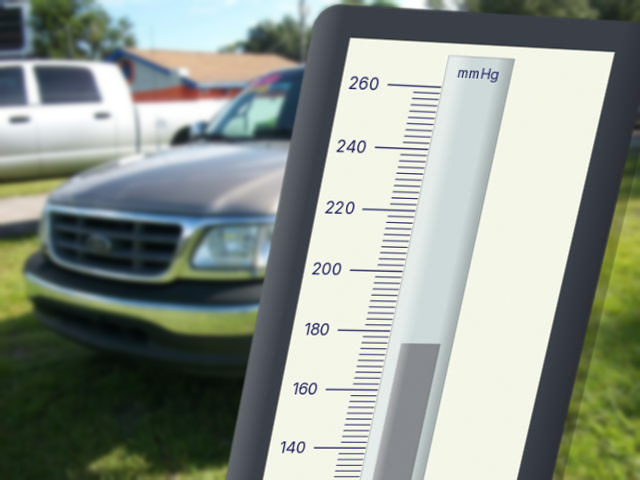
176 mmHg
